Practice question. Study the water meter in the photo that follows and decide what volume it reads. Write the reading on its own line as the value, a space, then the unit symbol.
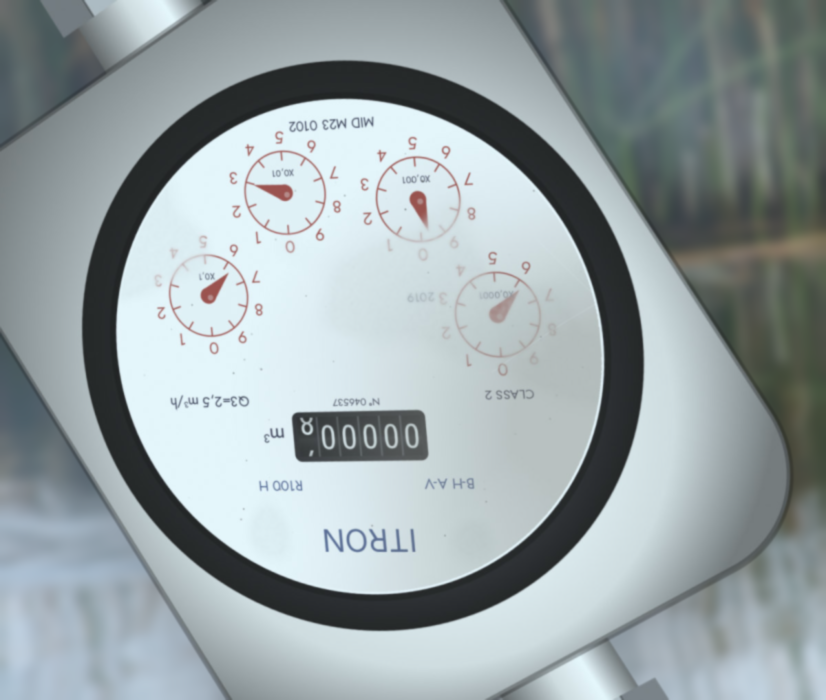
7.6296 m³
